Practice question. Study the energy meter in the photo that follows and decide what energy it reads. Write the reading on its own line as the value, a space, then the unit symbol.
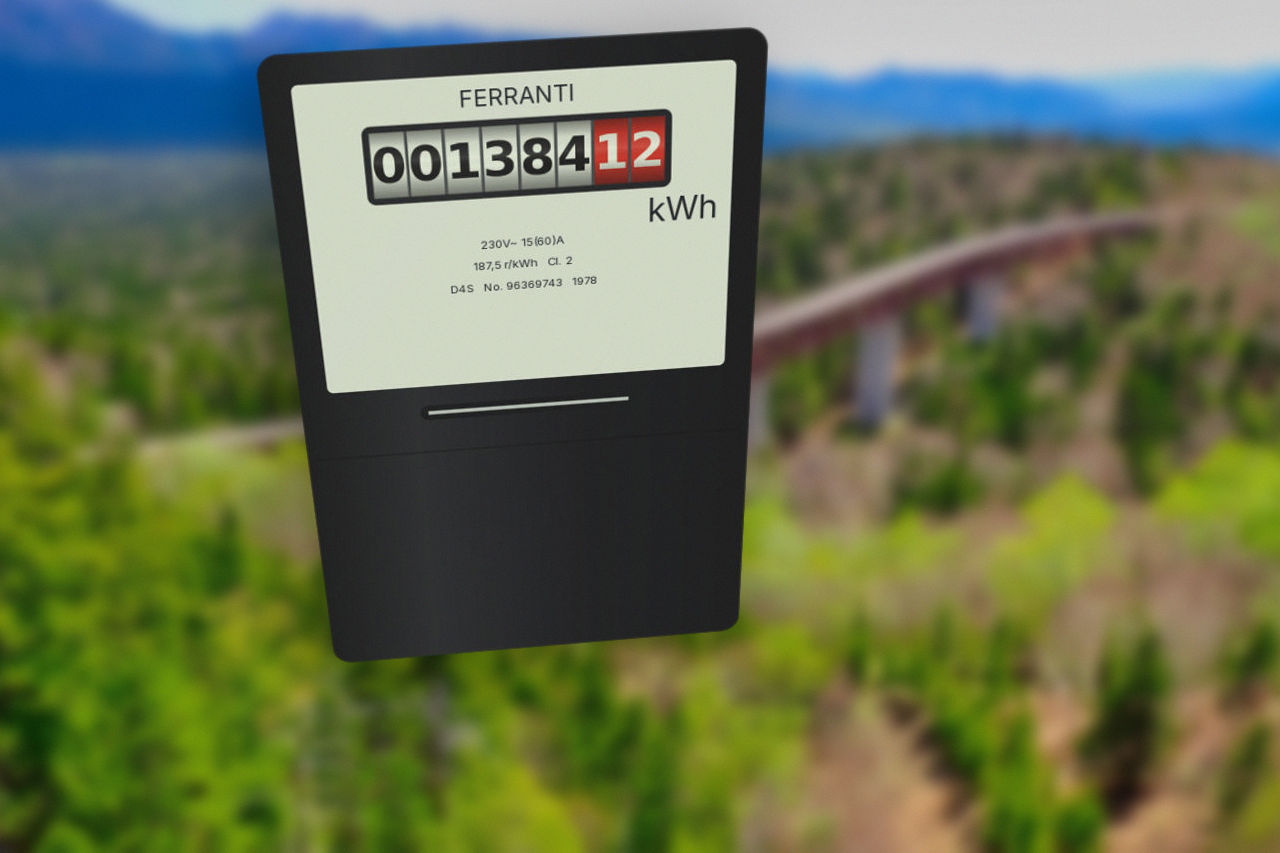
1384.12 kWh
